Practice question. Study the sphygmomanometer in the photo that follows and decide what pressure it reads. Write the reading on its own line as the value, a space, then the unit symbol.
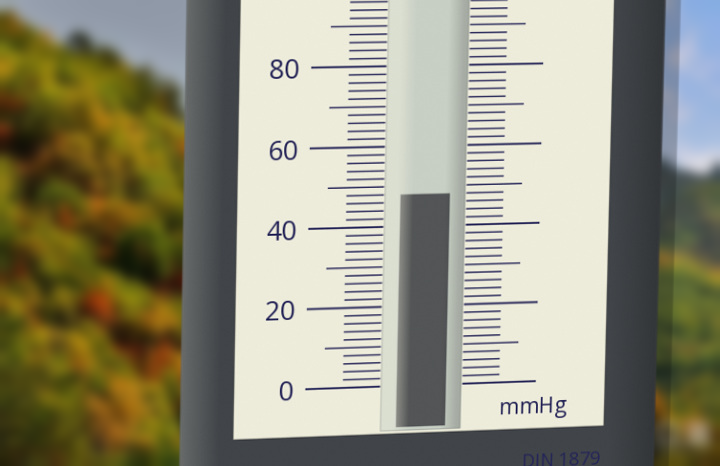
48 mmHg
